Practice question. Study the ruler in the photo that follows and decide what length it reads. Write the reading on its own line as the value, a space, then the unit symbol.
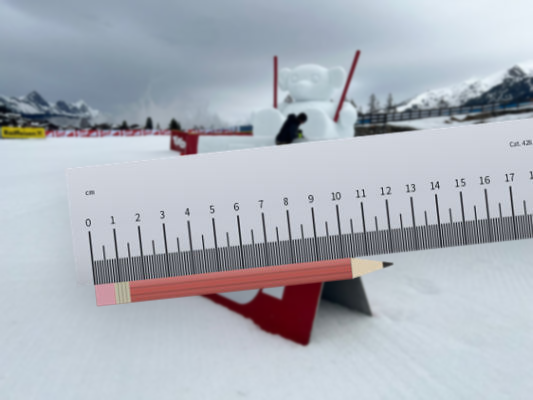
12 cm
